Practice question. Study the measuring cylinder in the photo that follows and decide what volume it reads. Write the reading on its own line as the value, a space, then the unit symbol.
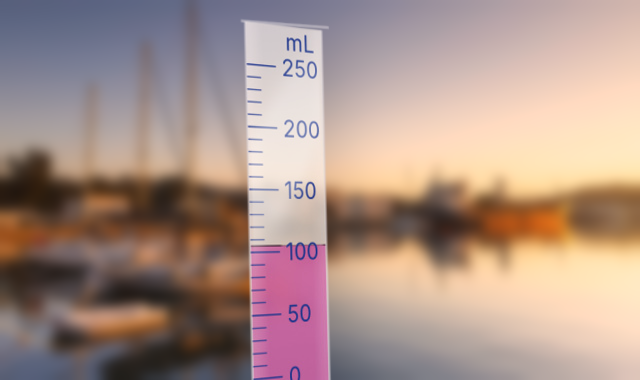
105 mL
